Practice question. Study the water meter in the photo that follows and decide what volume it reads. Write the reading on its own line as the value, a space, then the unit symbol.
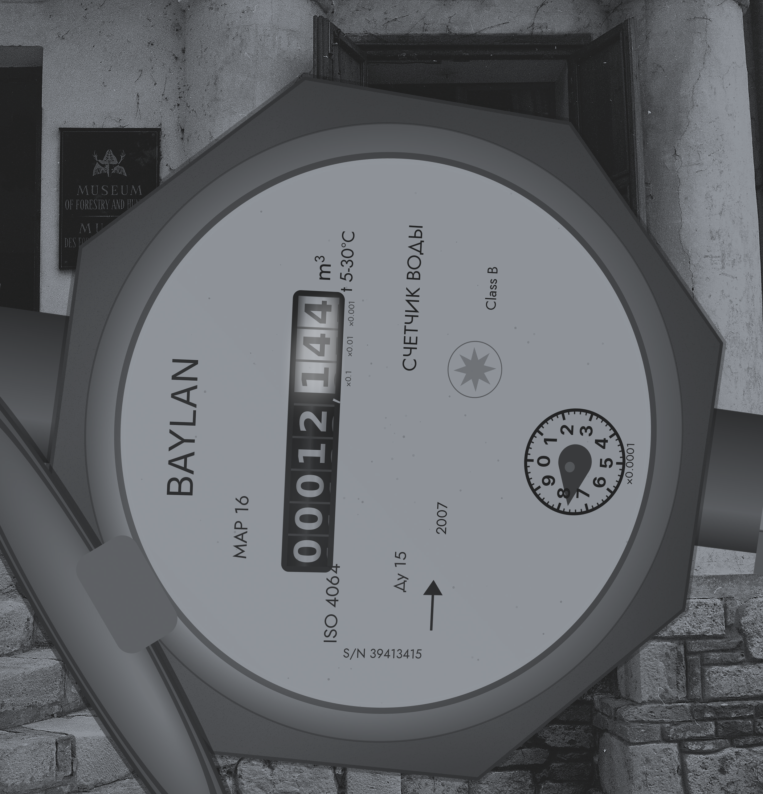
12.1447 m³
